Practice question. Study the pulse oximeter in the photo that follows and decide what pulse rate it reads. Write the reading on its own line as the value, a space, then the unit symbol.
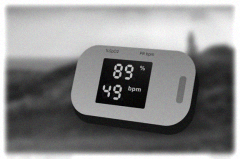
49 bpm
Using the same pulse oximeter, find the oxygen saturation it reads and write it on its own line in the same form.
89 %
